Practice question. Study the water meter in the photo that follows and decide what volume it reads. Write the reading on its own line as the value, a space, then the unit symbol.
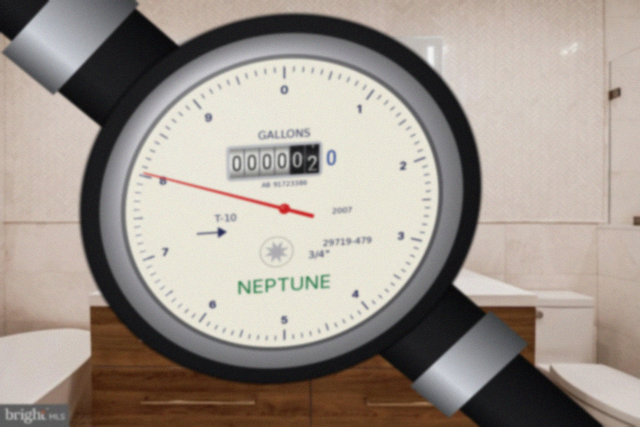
18.0 gal
